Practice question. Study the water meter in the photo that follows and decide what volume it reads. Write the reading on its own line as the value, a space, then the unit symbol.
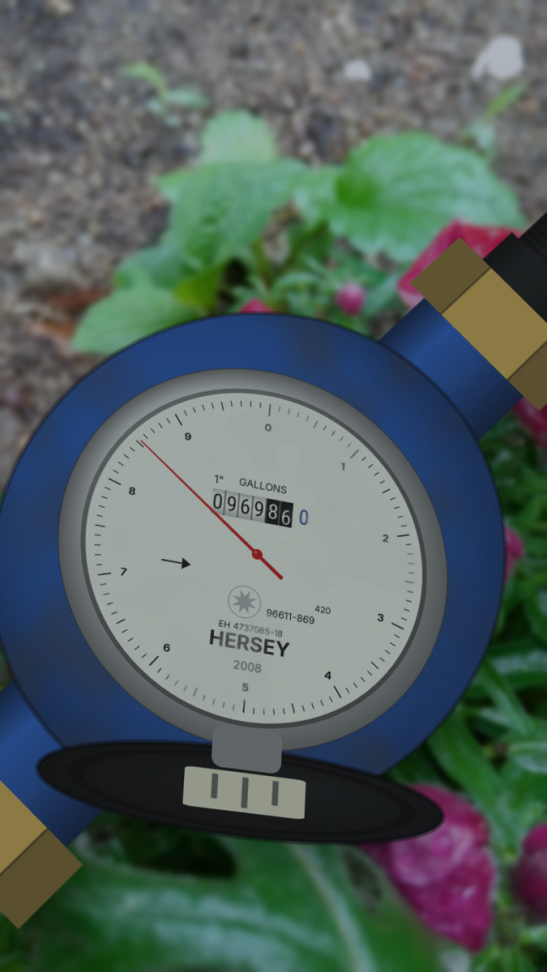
969858.5 gal
